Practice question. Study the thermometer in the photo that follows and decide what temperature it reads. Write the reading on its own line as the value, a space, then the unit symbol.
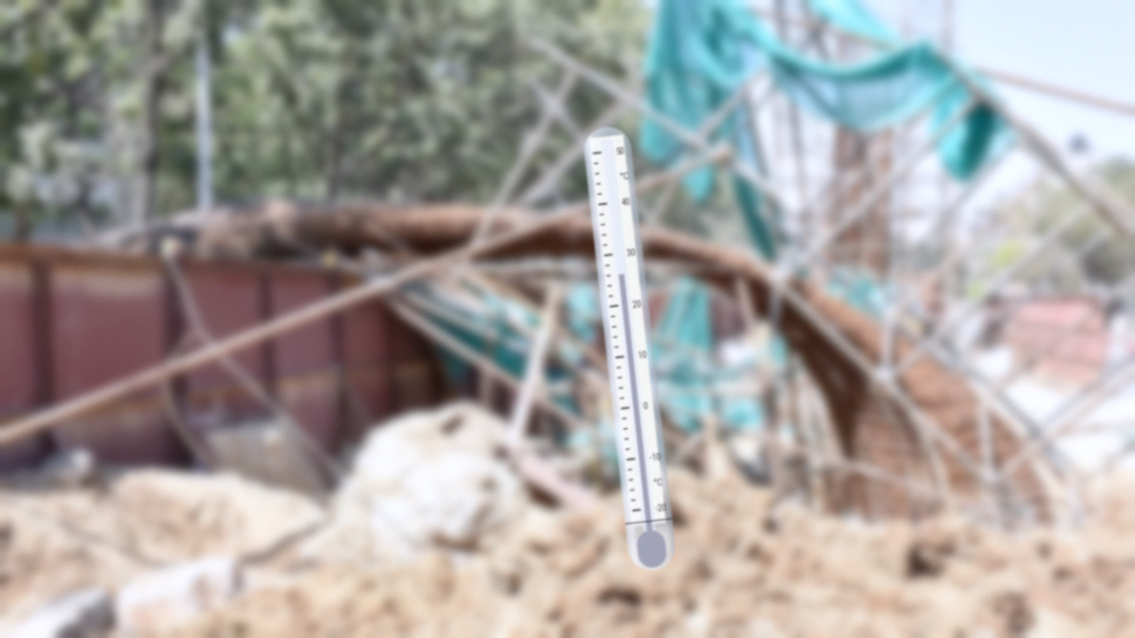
26 °C
